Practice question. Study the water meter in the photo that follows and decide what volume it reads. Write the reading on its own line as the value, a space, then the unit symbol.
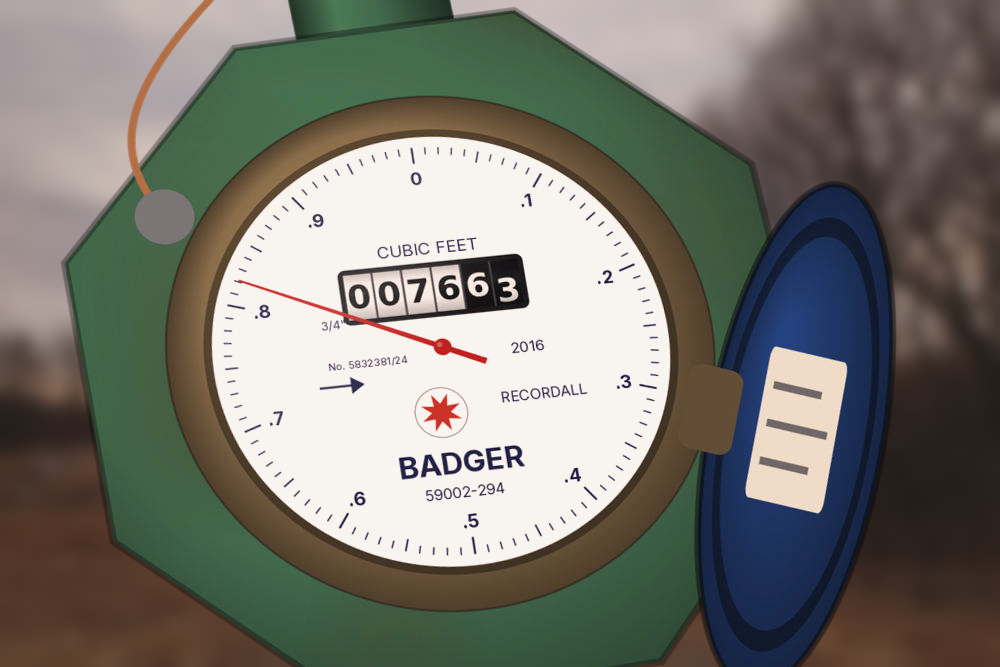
7662.82 ft³
